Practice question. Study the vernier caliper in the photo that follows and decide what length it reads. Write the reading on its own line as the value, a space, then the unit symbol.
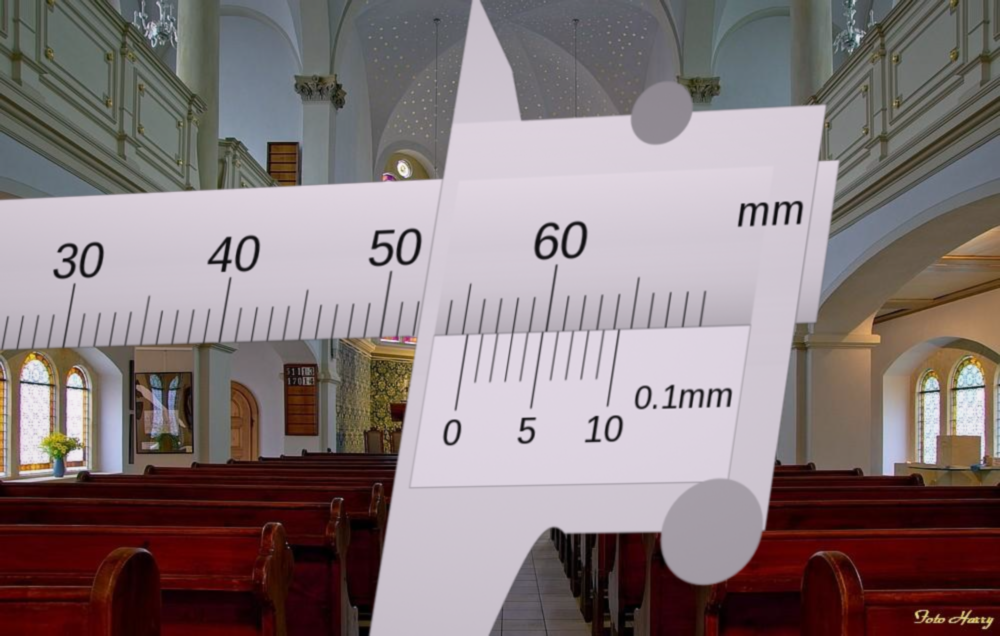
55.3 mm
